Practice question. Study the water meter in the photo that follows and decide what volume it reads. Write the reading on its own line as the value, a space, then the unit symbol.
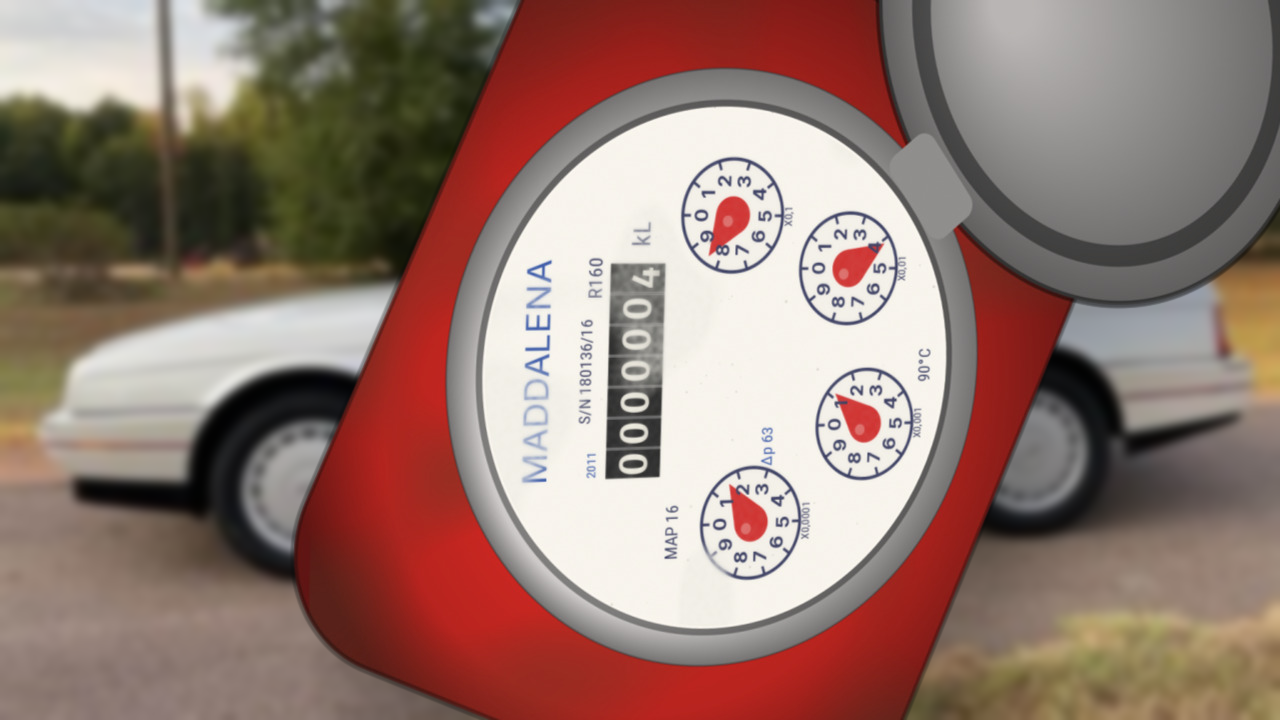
3.8411 kL
